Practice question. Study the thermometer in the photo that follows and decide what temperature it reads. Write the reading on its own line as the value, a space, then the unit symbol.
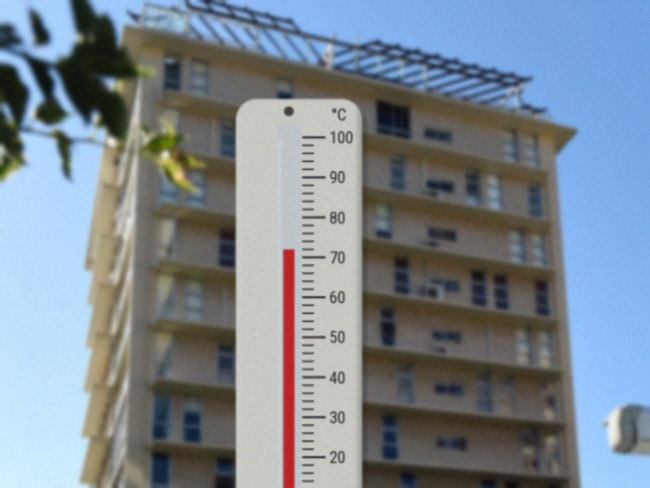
72 °C
